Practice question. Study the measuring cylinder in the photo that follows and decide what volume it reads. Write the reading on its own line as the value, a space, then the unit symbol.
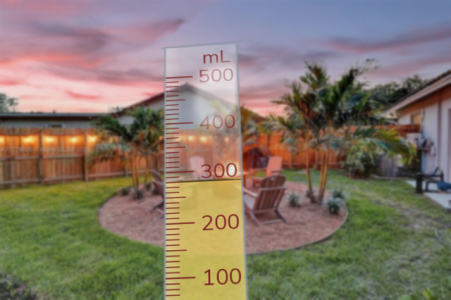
280 mL
